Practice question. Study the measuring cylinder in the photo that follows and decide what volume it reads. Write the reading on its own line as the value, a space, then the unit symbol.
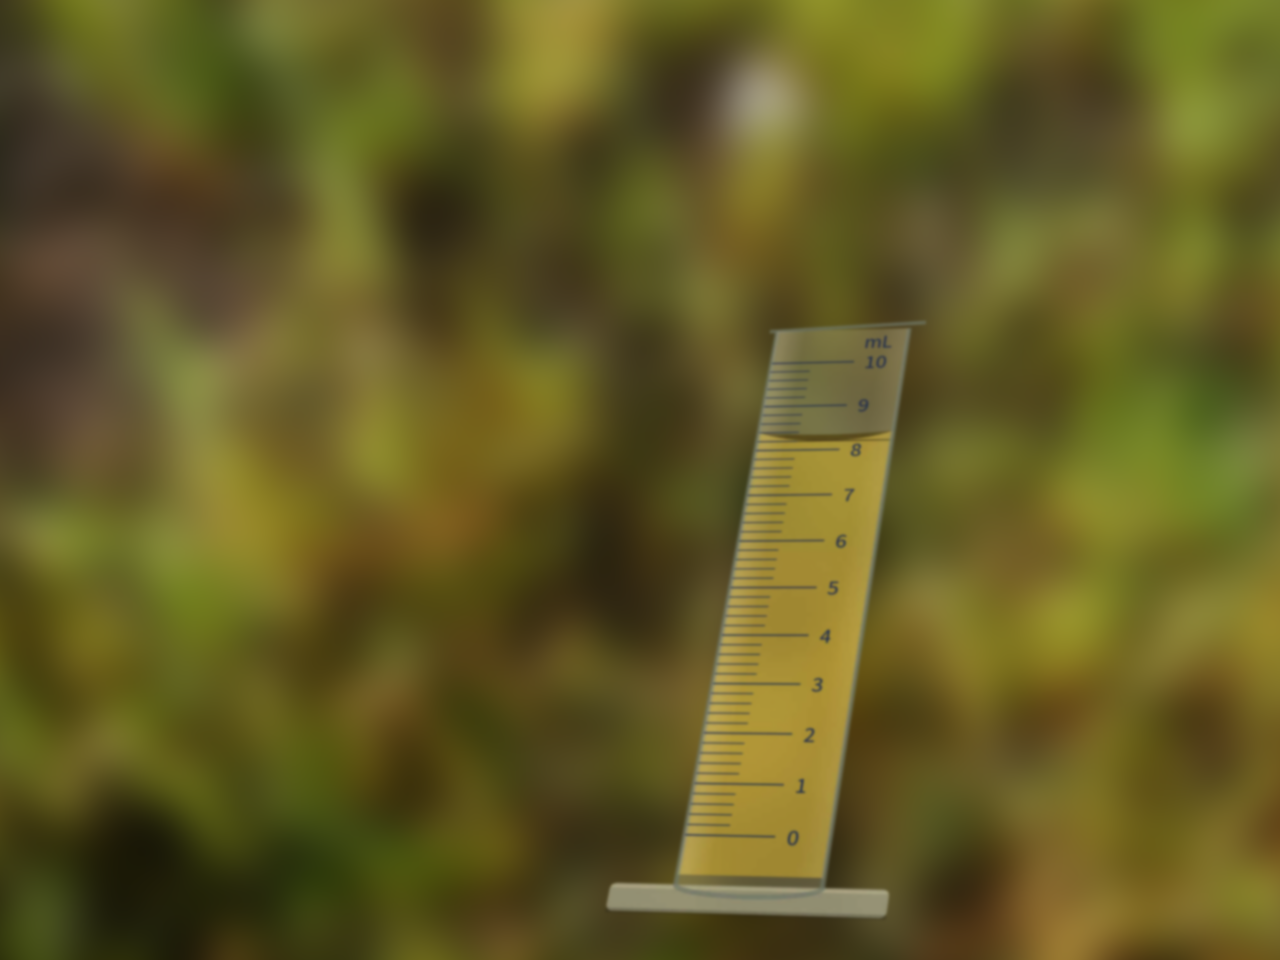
8.2 mL
